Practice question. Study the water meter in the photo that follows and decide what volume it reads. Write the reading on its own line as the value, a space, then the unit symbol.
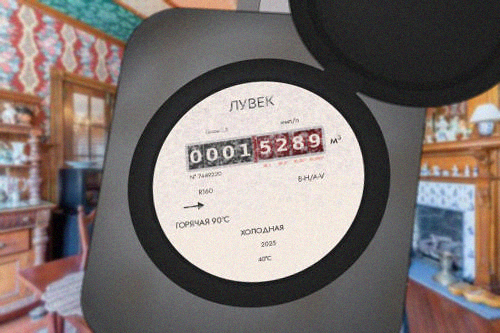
1.5289 m³
